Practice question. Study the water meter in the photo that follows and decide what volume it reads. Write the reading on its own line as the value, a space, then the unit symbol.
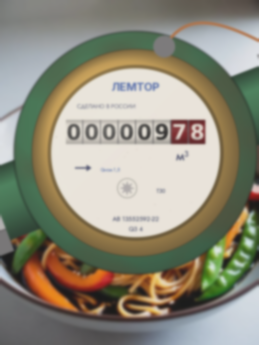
9.78 m³
